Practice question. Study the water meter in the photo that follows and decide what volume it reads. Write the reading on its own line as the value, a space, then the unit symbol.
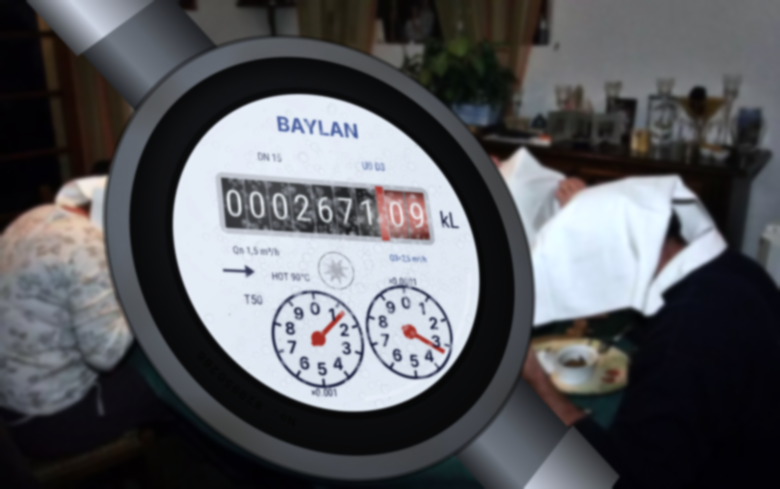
2671.0913 kL
